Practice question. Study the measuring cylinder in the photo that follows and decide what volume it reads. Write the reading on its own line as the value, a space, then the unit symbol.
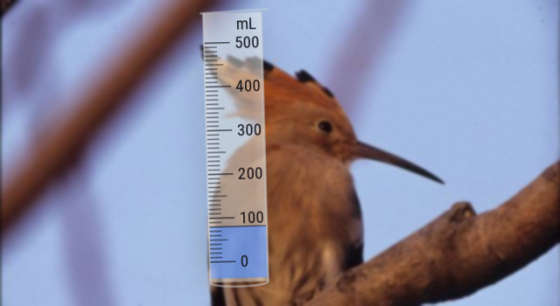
80 mL
